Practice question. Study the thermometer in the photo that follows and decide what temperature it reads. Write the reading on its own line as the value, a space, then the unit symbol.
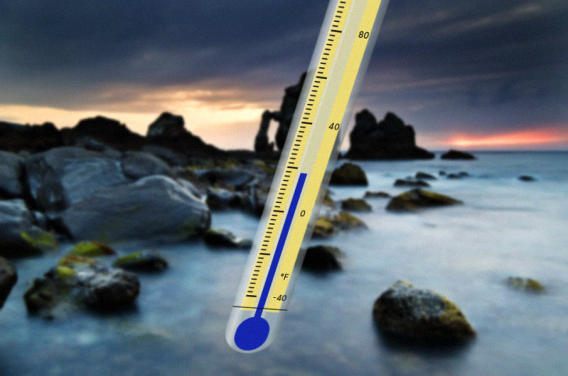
18 °F
